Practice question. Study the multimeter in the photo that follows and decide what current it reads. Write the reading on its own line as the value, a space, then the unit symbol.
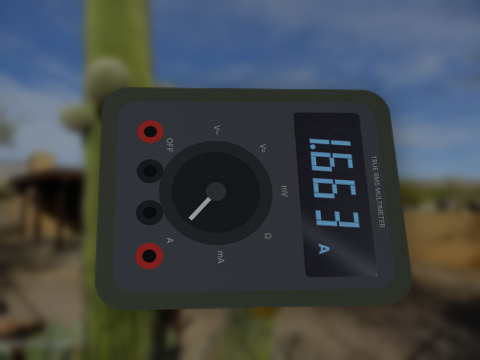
1.663 A
